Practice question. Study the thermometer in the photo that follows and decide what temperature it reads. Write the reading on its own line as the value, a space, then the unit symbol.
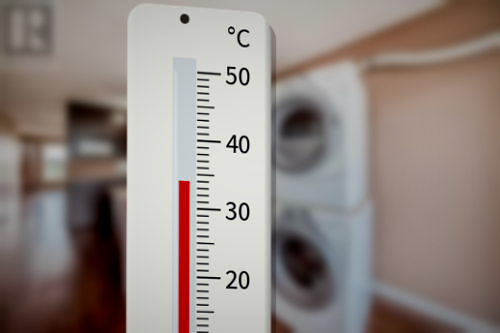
34 °C
